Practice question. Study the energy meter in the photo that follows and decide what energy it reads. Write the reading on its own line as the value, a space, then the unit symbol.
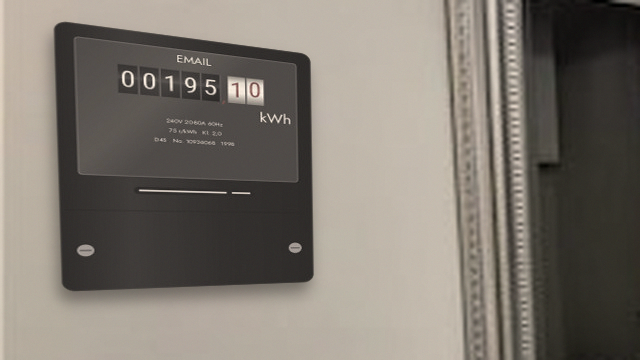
195.10 kWh
